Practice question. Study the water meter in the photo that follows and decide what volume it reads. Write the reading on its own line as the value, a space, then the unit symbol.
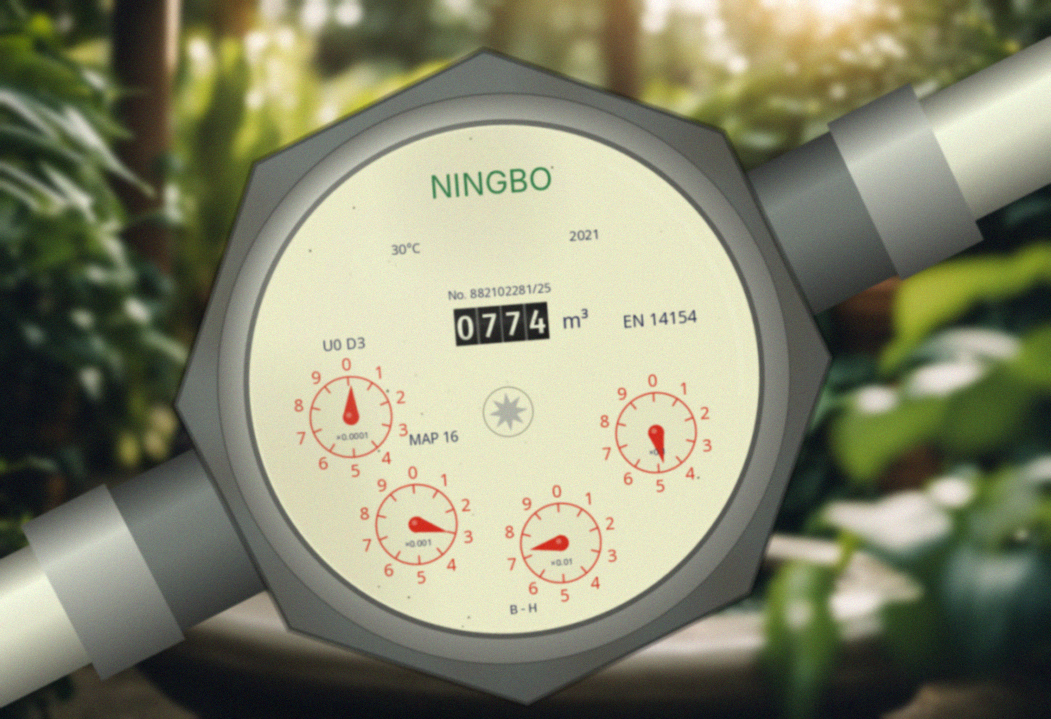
774.4730 m³
